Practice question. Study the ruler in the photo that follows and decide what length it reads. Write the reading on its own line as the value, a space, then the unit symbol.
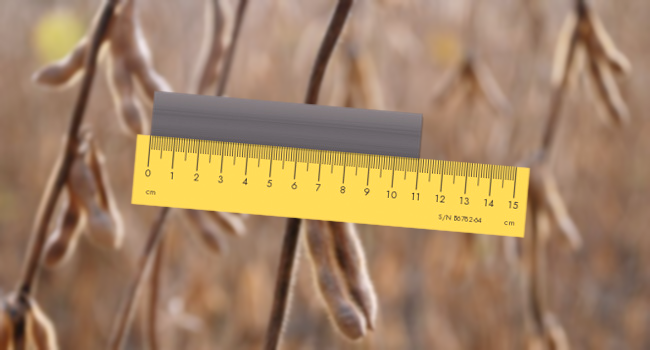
11 cm
